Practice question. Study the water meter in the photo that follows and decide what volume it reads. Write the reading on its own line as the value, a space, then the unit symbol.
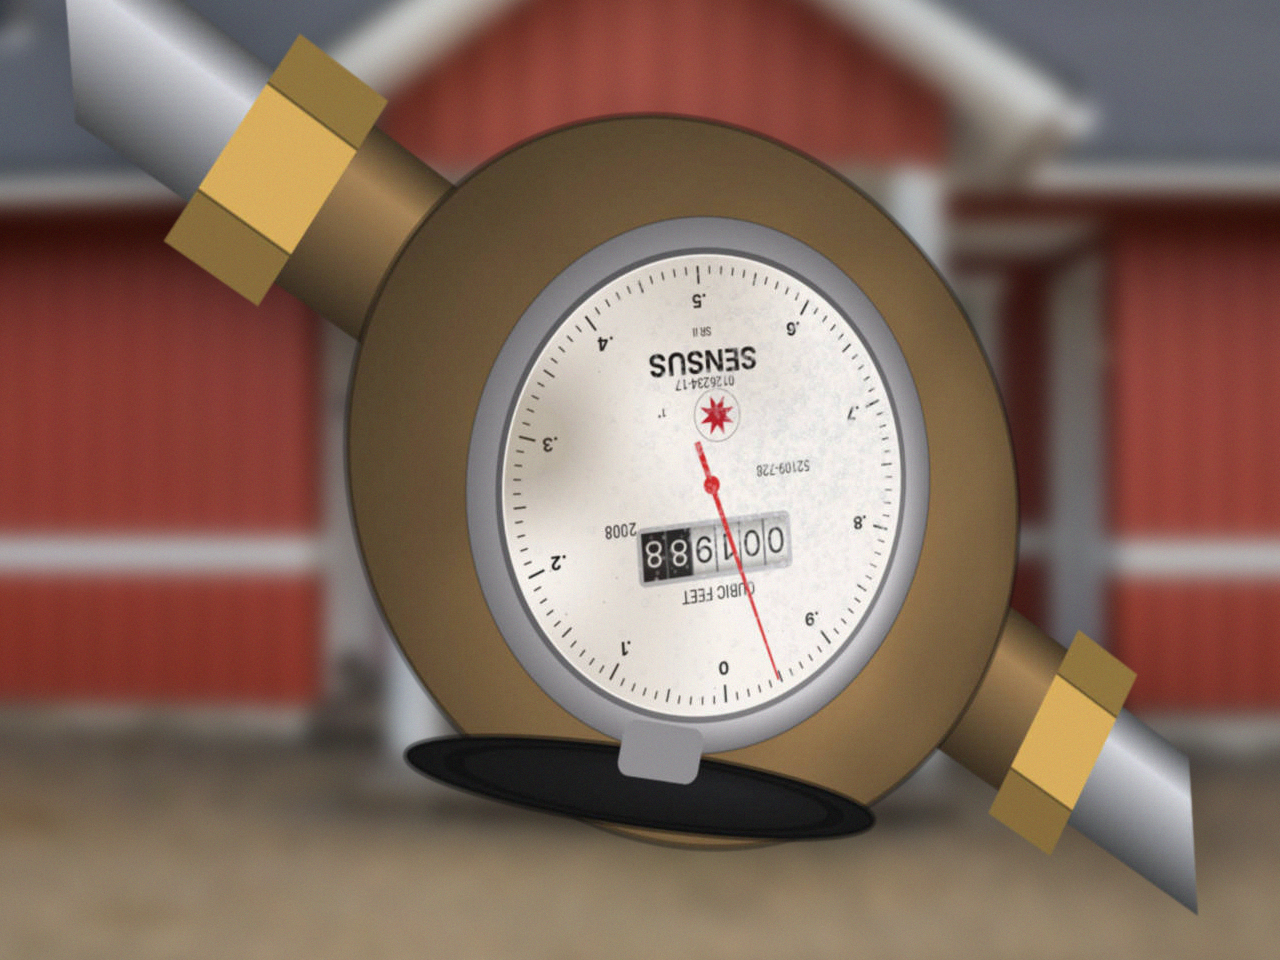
1987.95 ft³
